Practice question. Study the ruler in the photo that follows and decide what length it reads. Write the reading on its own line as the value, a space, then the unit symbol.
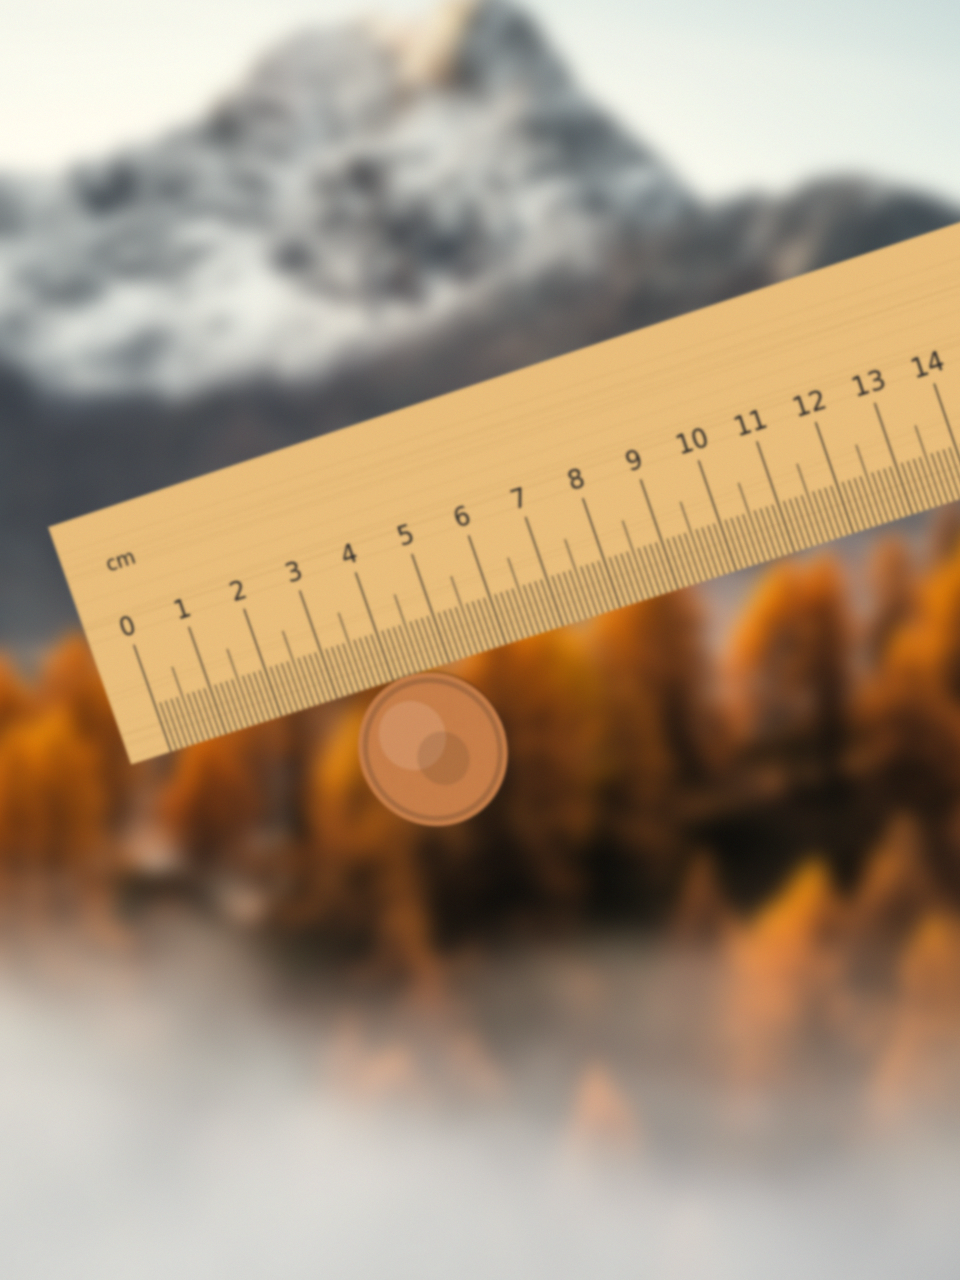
2.5 cm
